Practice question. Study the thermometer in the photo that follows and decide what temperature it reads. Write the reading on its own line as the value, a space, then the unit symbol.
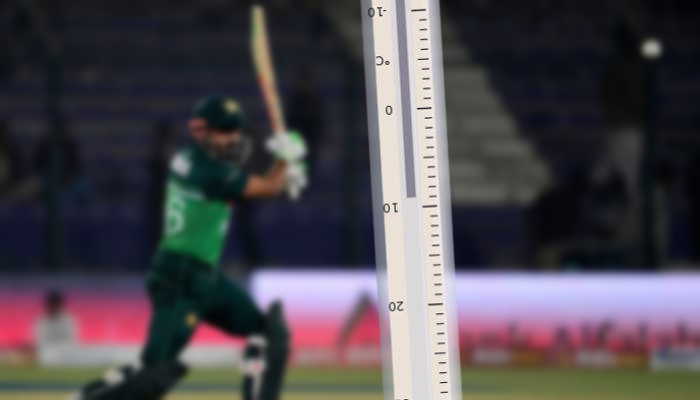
9 °C
